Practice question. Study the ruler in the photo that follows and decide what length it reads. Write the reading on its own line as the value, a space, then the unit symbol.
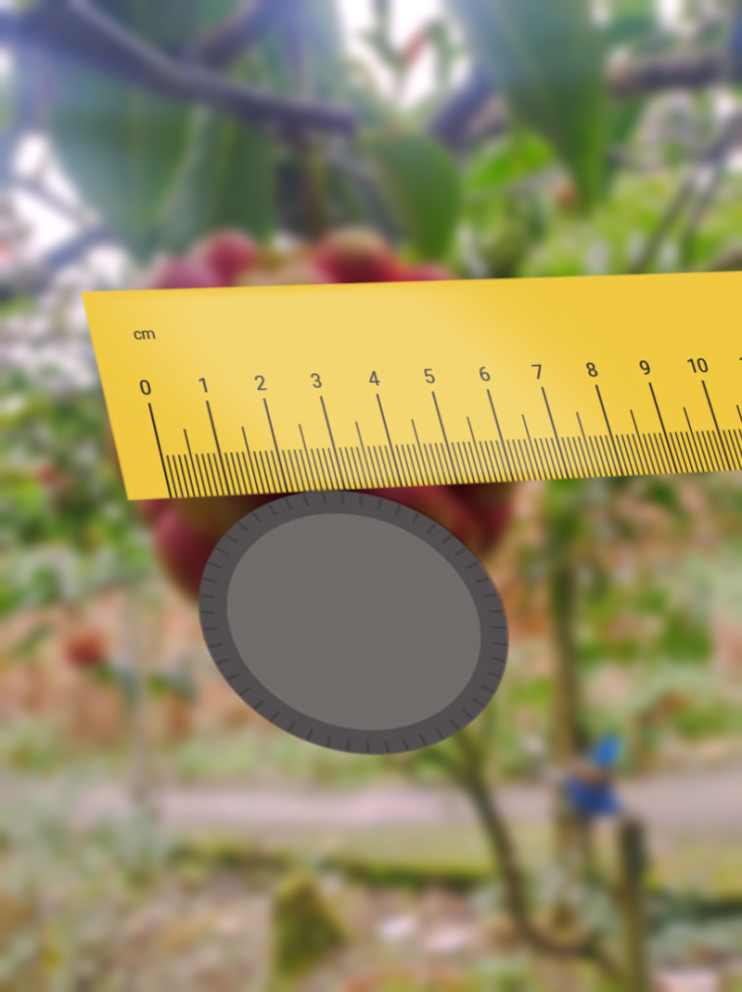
5.2 cm
